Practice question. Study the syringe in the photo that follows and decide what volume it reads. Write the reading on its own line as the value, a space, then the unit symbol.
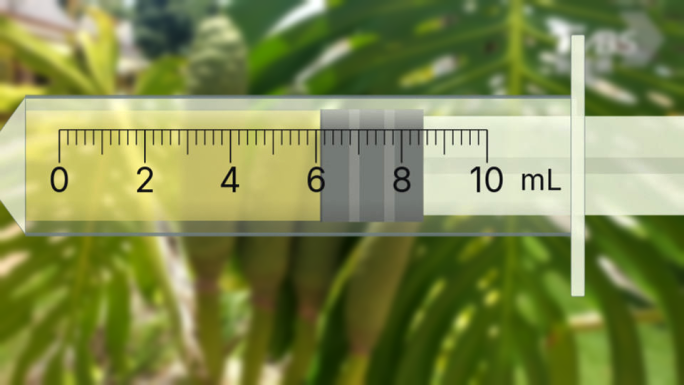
6.1 mL
